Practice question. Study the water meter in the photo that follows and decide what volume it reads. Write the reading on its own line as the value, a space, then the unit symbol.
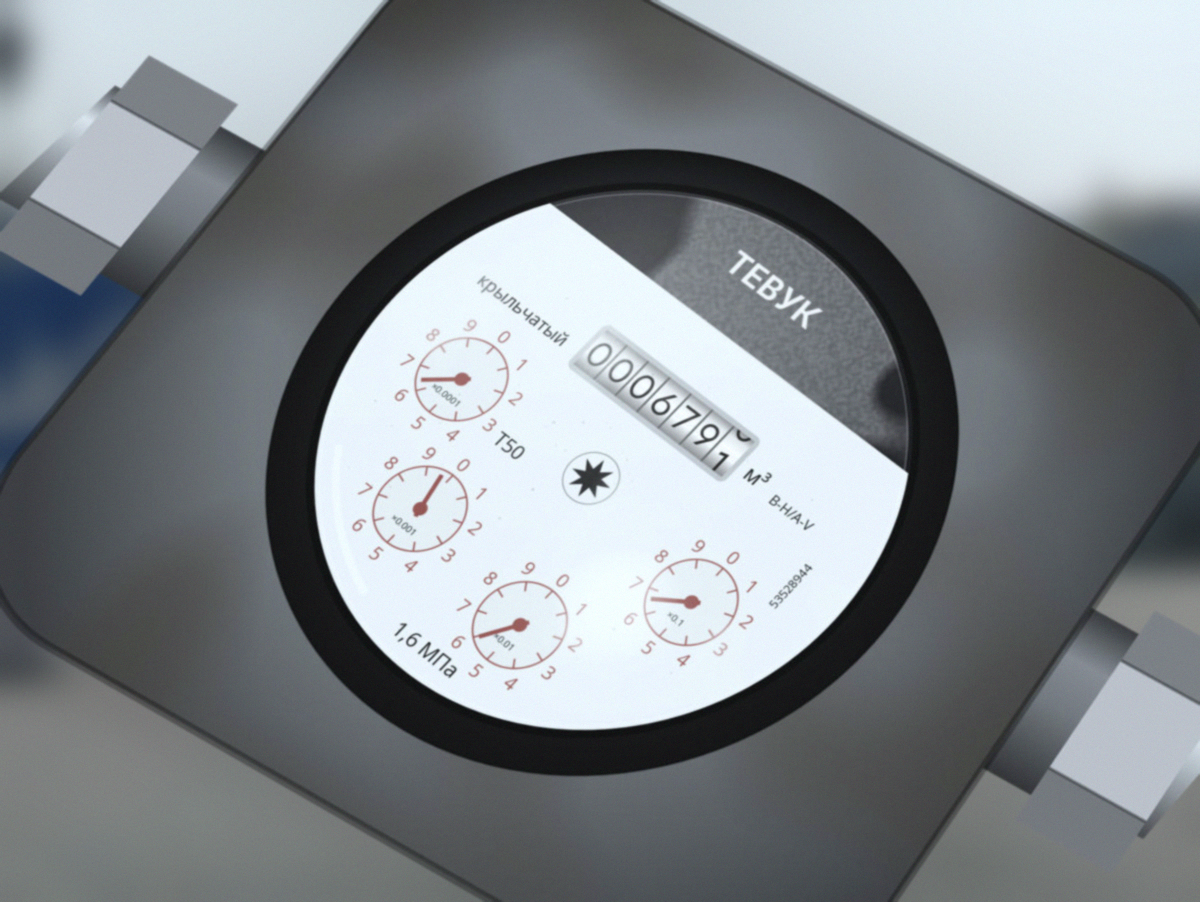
6790.6596 m³
